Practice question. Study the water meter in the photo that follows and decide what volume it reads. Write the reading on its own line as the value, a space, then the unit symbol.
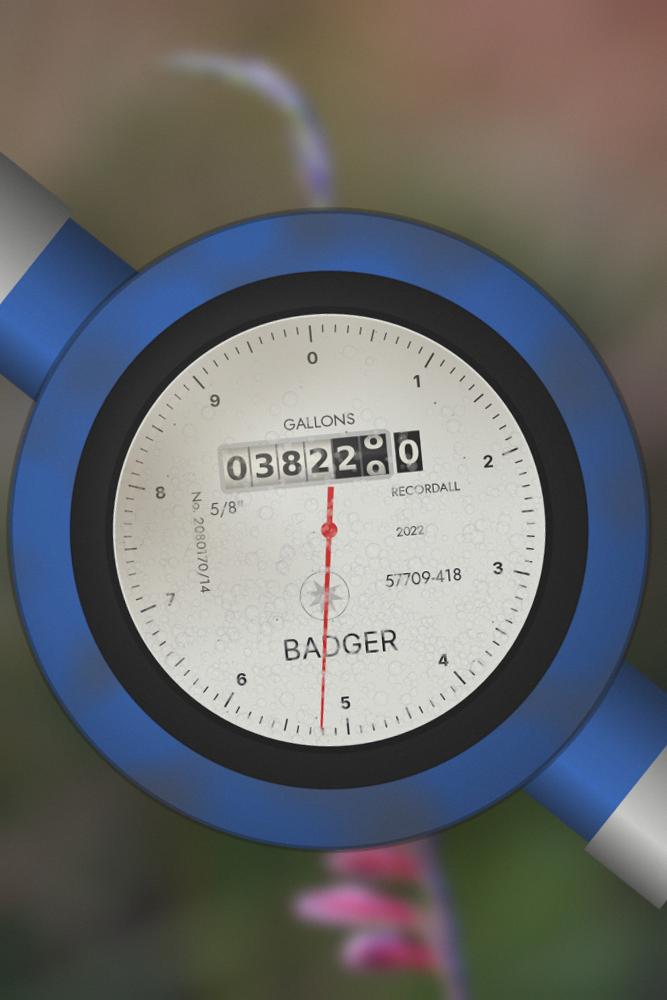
382285.2 gal
